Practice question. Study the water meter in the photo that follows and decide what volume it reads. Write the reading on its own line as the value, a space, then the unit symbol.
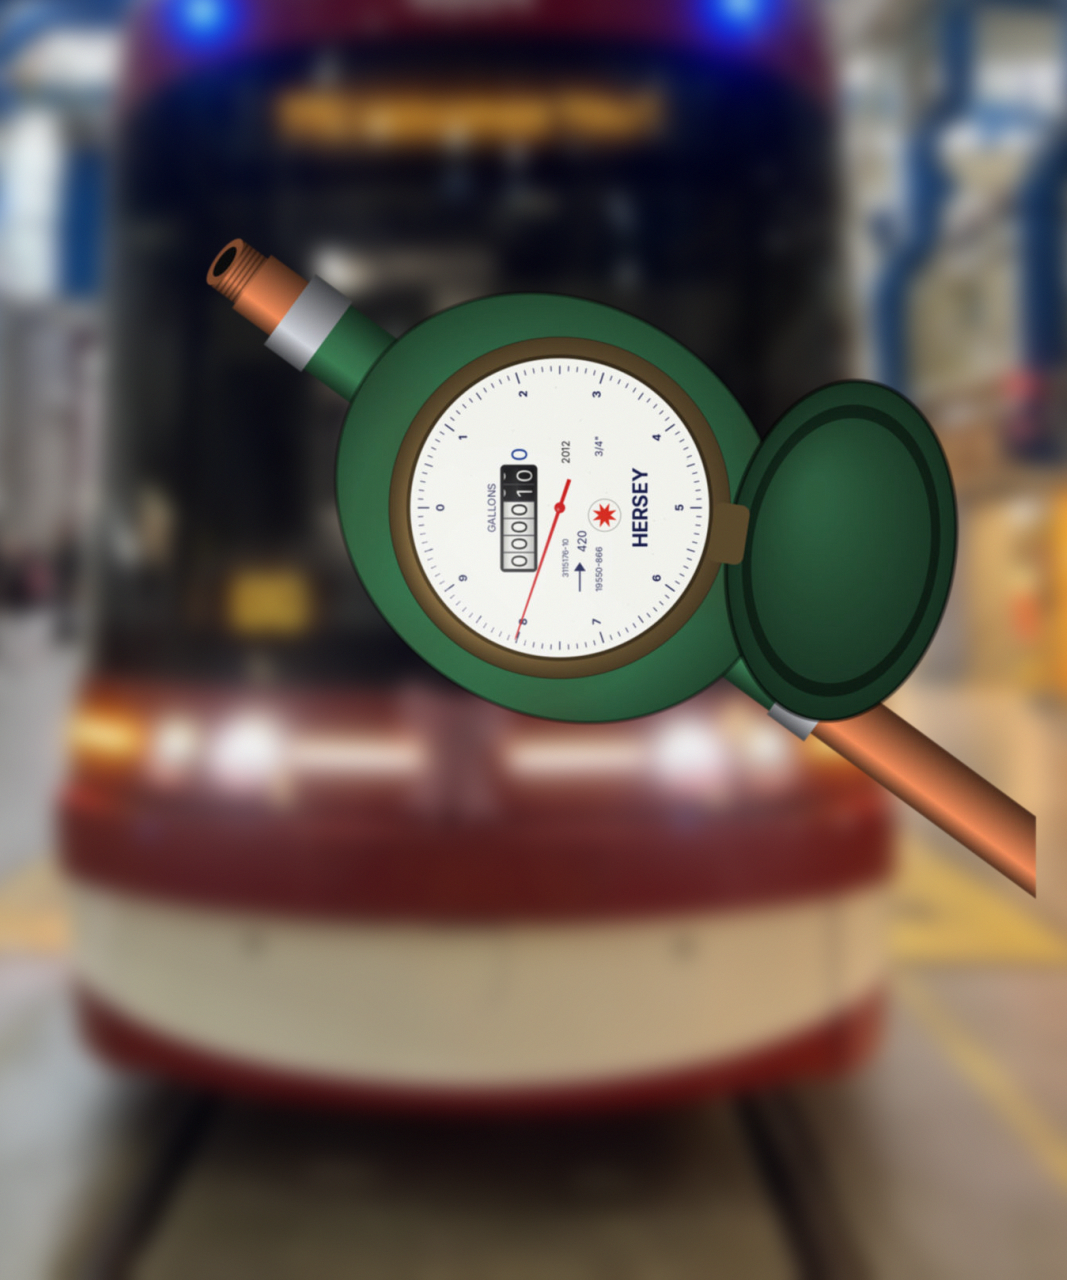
98.0 gal
